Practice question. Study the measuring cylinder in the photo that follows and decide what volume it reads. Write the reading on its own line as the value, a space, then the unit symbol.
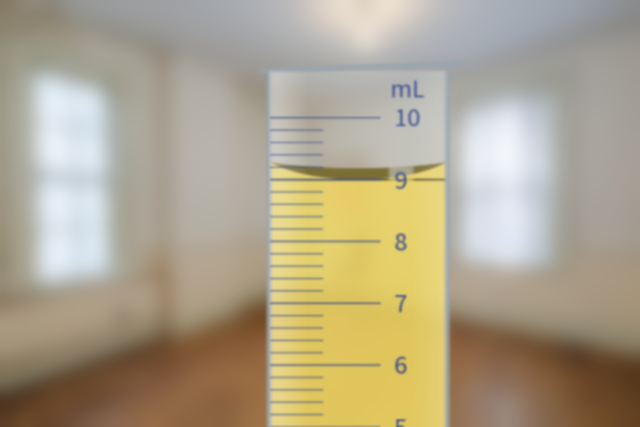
9 mL
